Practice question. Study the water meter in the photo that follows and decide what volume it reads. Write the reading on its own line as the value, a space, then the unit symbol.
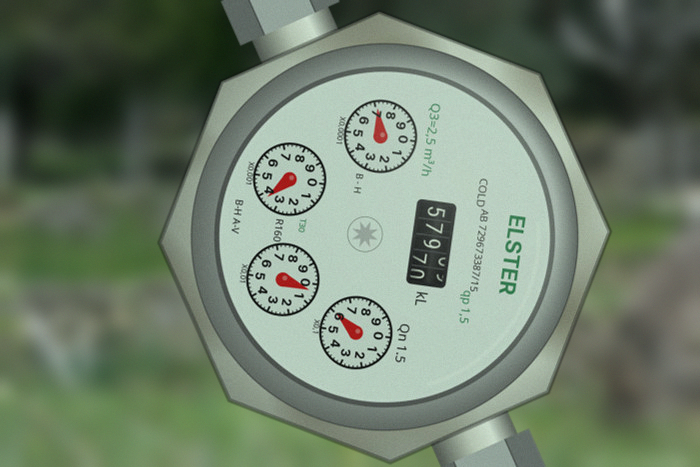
57969.6037 kL
